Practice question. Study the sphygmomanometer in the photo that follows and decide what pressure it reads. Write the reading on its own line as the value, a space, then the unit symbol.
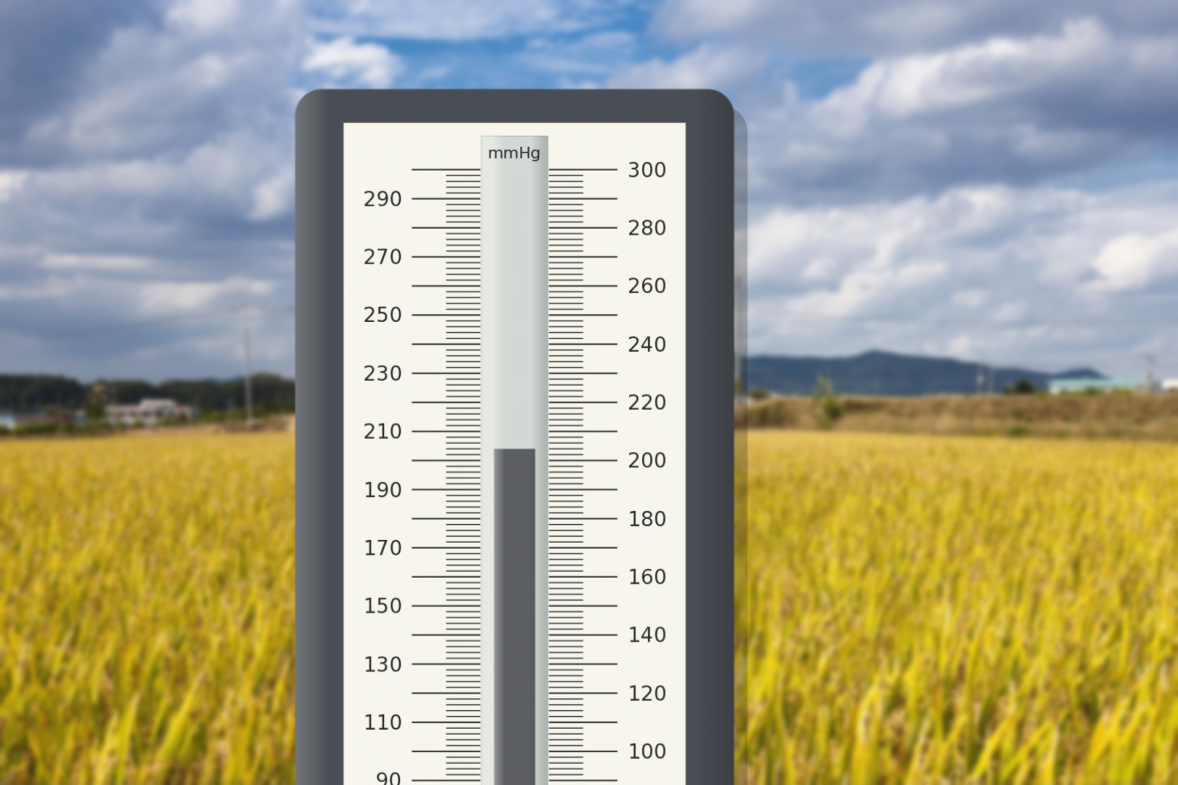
204 mmHg
